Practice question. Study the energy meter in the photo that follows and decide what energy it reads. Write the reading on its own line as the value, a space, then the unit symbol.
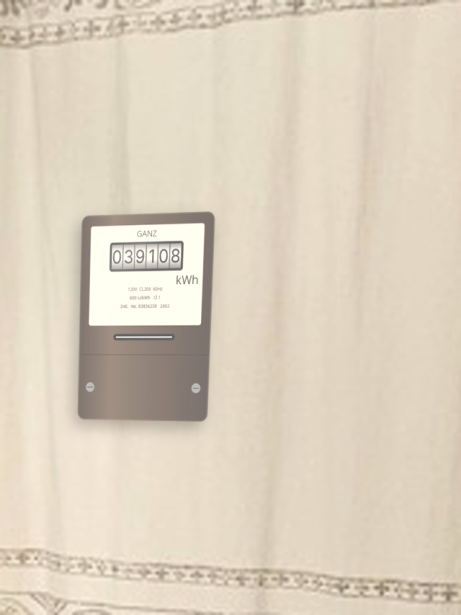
39108 kWh
